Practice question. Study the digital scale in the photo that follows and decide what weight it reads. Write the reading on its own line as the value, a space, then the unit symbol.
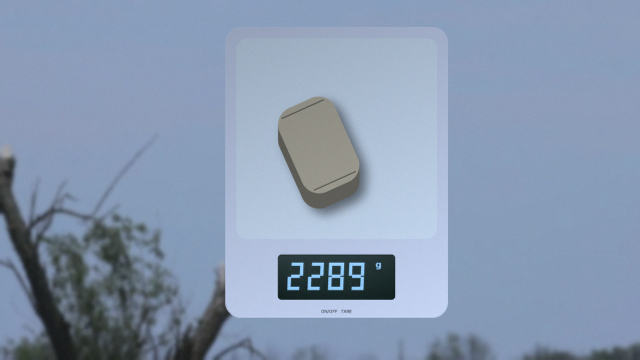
2289 g
